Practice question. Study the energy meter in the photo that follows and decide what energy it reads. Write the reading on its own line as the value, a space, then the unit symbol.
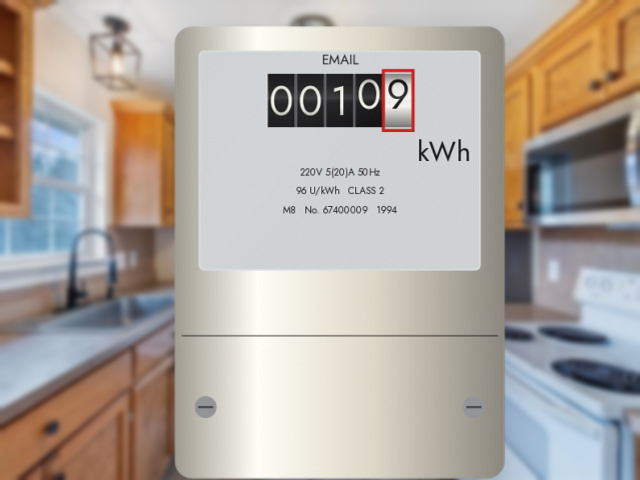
10.9 kWh
